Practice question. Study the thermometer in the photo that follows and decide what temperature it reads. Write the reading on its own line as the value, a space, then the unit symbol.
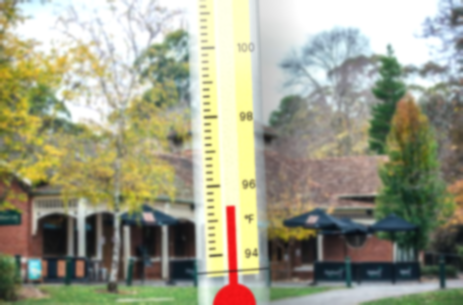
95.4 °F
